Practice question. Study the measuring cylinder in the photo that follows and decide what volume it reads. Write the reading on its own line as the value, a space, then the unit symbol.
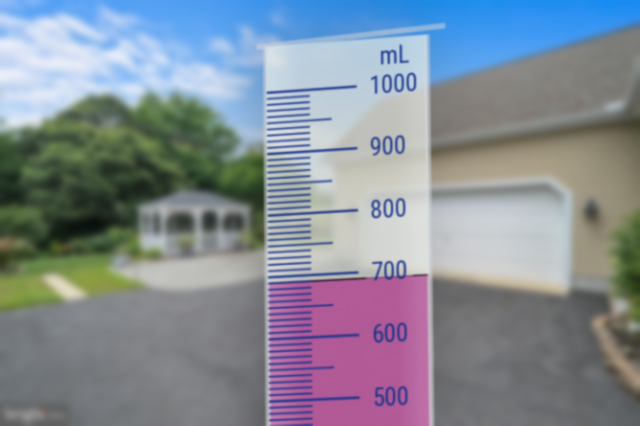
690 mL
